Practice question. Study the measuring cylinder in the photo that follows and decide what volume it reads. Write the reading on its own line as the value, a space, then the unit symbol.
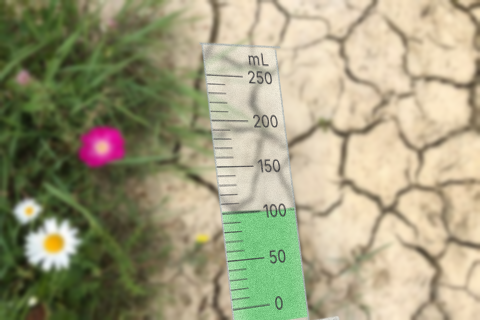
100 mL
